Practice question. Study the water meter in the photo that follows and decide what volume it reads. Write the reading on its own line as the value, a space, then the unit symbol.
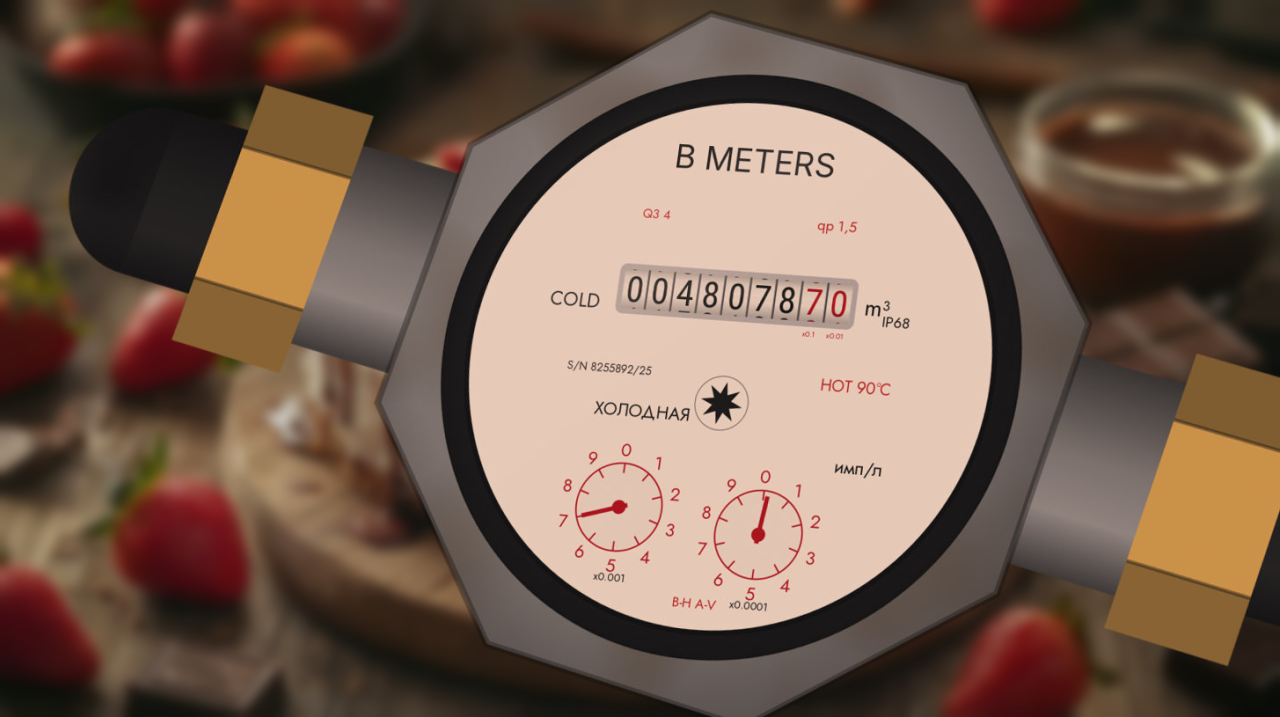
48078.7070 m³
